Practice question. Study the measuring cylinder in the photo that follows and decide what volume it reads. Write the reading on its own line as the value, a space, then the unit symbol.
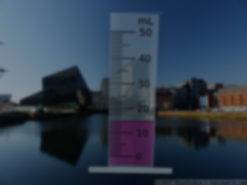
15 mL
